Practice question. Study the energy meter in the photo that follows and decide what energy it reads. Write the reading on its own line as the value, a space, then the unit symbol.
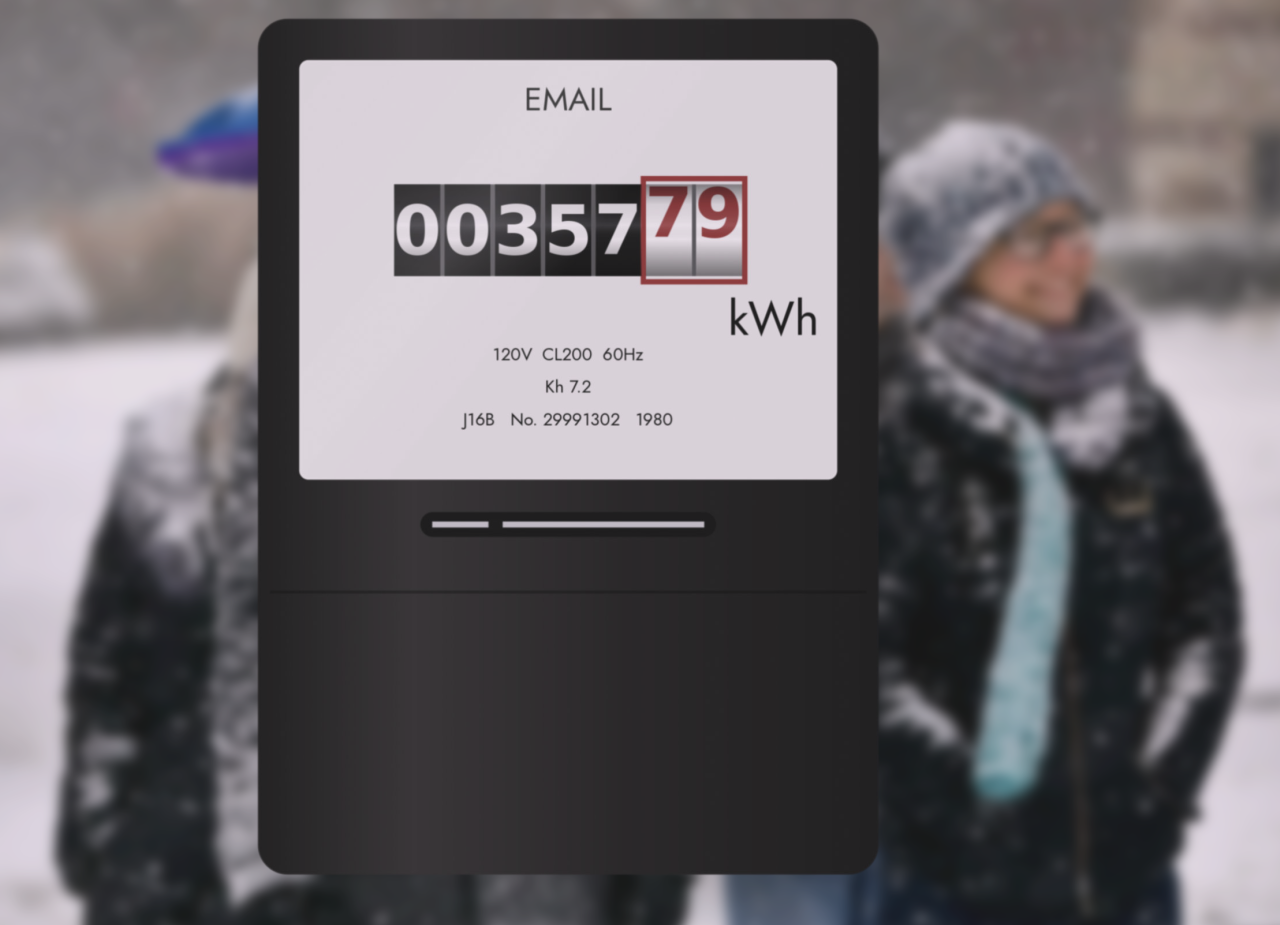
357.79 kWh
